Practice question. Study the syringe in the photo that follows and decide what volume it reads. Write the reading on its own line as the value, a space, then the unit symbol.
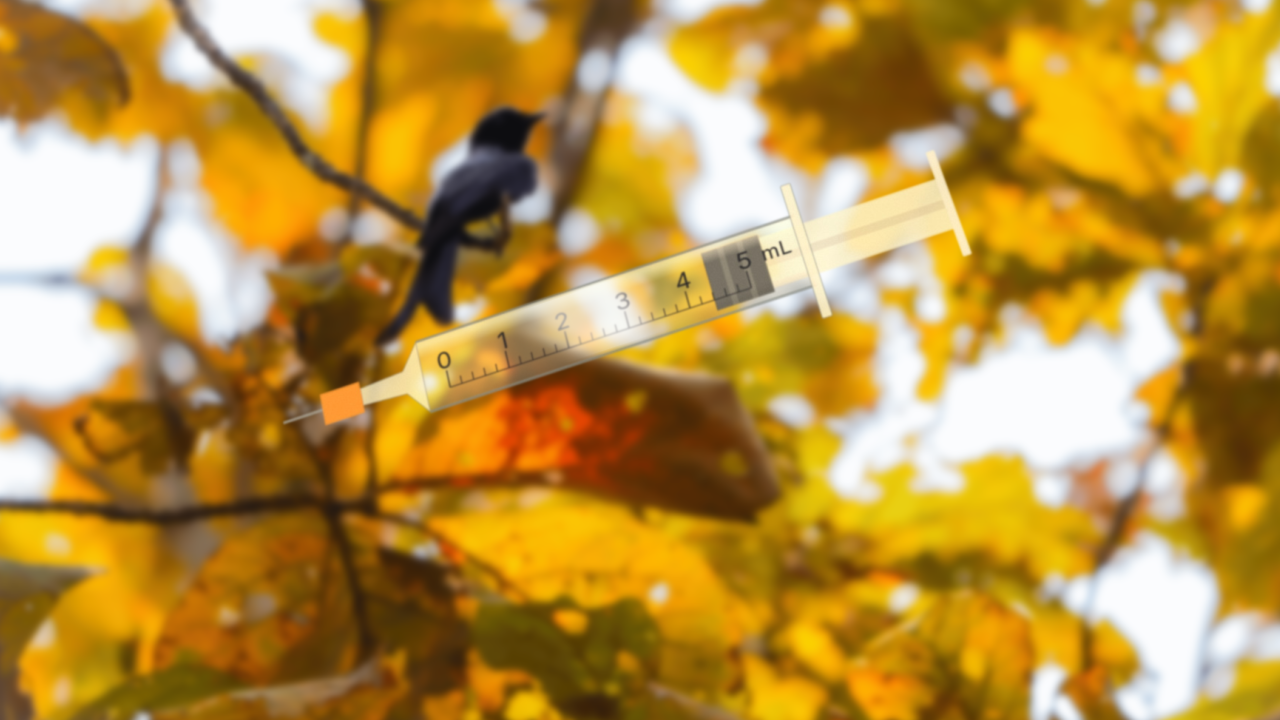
4.4 mL
